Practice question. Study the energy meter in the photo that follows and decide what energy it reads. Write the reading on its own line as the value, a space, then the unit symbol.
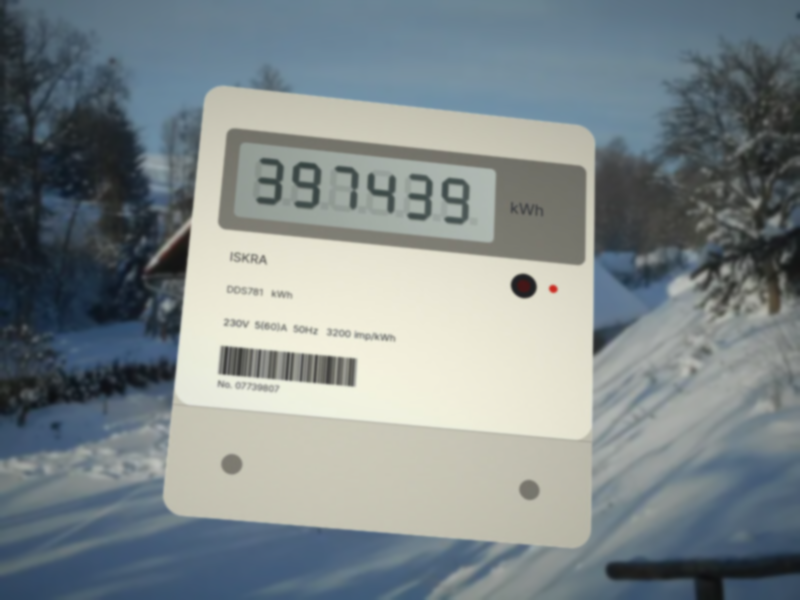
397439 kWh
